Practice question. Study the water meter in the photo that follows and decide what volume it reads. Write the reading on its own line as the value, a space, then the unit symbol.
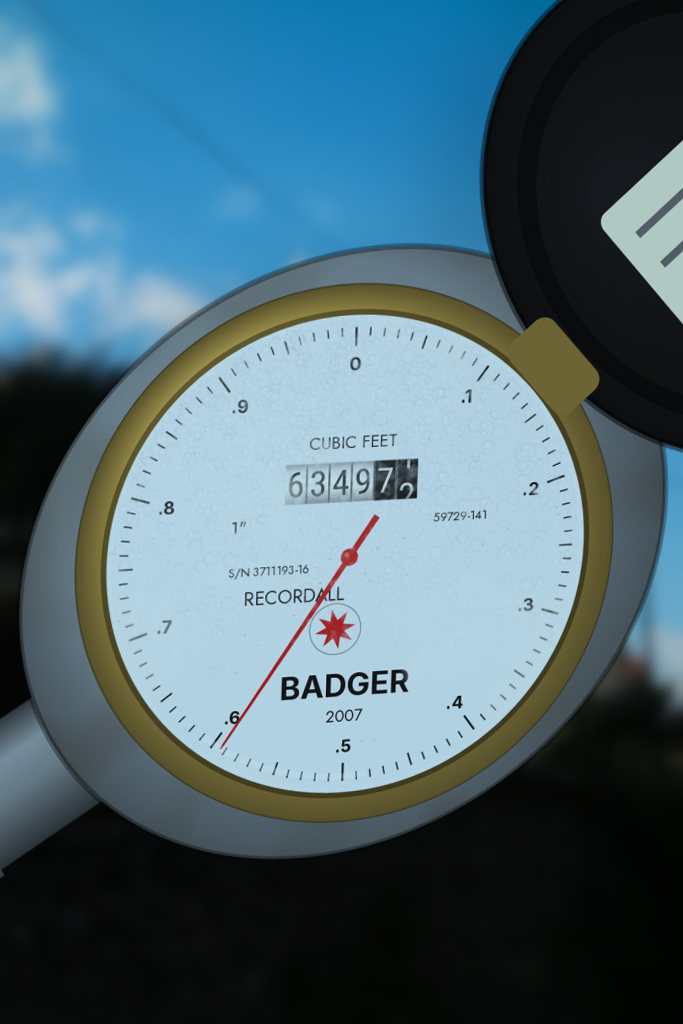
634971.59 ft³
